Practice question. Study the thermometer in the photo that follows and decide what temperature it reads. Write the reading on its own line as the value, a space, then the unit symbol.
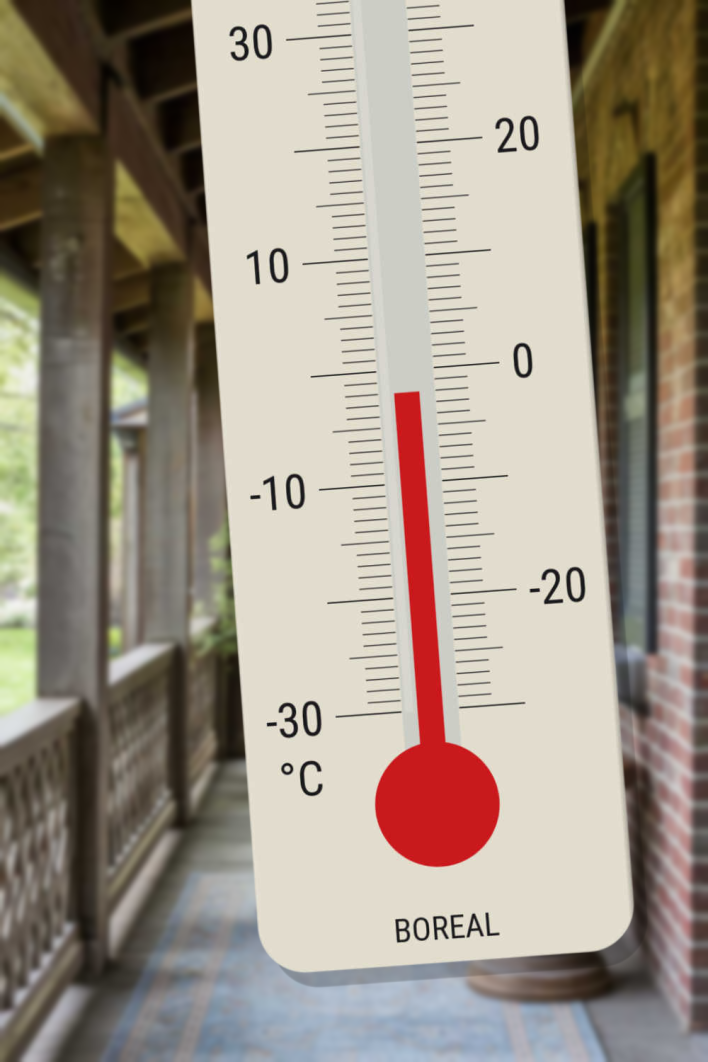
-2 °C
